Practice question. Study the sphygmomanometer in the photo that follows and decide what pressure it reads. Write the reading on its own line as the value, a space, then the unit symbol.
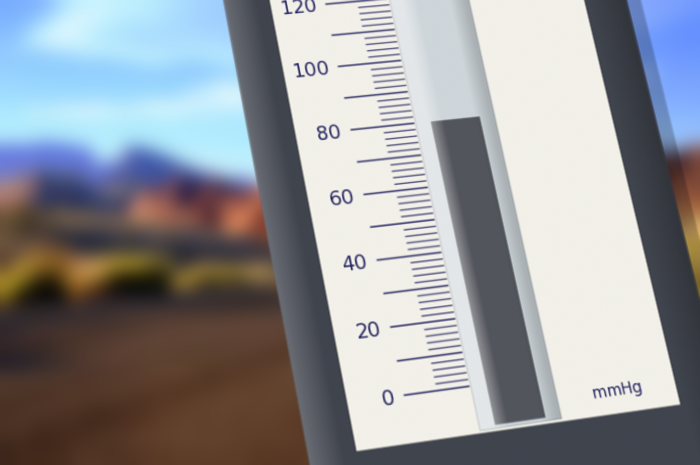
80 mmHg
